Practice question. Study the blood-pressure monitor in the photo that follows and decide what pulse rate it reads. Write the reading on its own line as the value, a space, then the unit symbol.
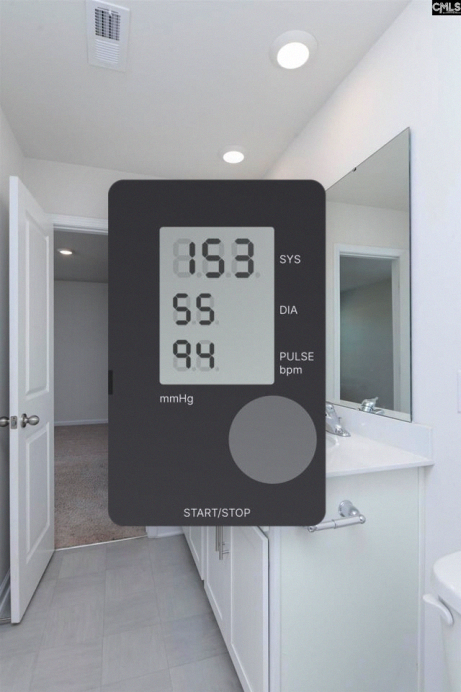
94 bpm
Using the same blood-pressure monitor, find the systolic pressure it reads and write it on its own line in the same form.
153 mmHg
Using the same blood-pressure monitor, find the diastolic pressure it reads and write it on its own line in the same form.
55 mmHg
